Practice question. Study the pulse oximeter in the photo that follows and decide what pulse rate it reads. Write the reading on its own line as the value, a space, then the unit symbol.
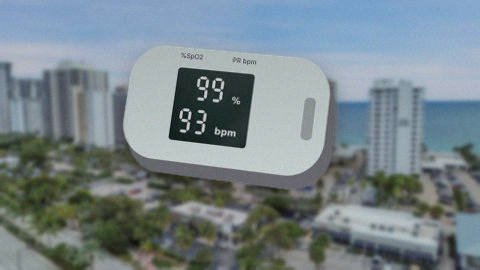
93 bpm
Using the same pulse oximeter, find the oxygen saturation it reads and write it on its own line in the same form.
99 %
